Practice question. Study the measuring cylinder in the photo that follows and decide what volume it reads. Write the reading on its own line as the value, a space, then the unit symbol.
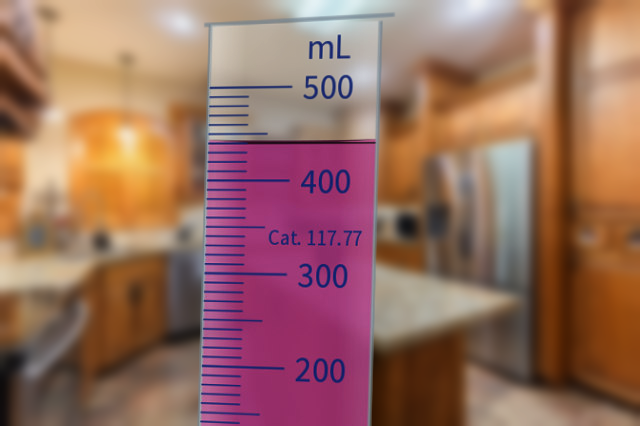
440 mL
